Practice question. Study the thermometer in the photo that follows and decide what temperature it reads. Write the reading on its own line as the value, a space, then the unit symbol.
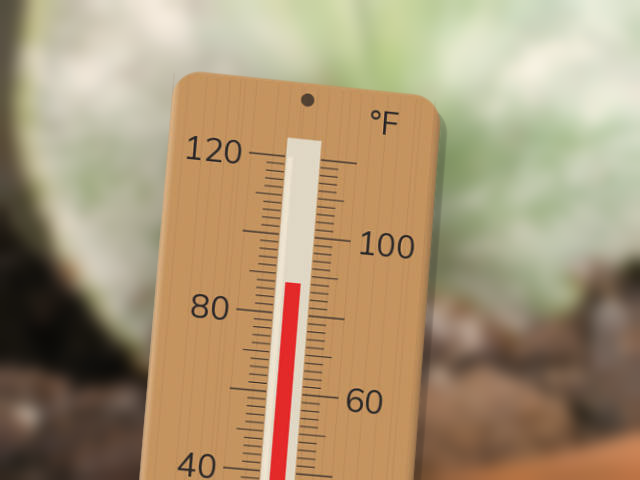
88 °F
